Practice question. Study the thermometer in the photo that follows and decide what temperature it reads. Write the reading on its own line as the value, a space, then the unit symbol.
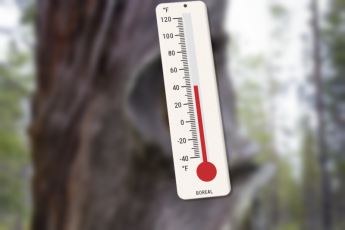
40 °F
